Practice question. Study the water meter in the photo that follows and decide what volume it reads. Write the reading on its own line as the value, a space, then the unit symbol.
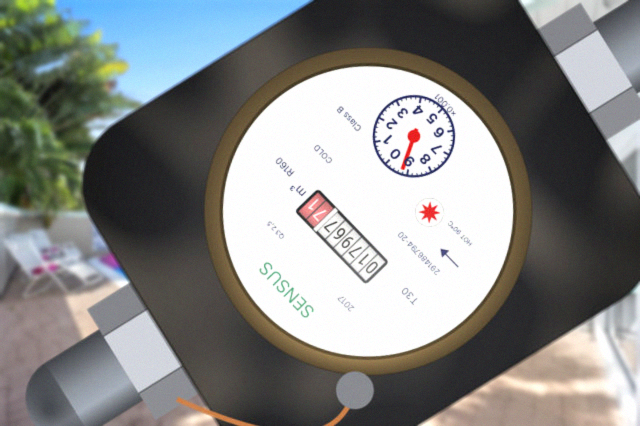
17967.709 m³
